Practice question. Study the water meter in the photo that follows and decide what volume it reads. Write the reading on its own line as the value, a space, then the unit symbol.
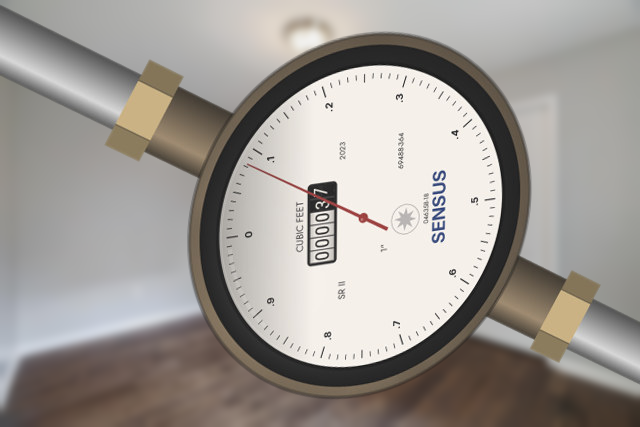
37.08 ft³
